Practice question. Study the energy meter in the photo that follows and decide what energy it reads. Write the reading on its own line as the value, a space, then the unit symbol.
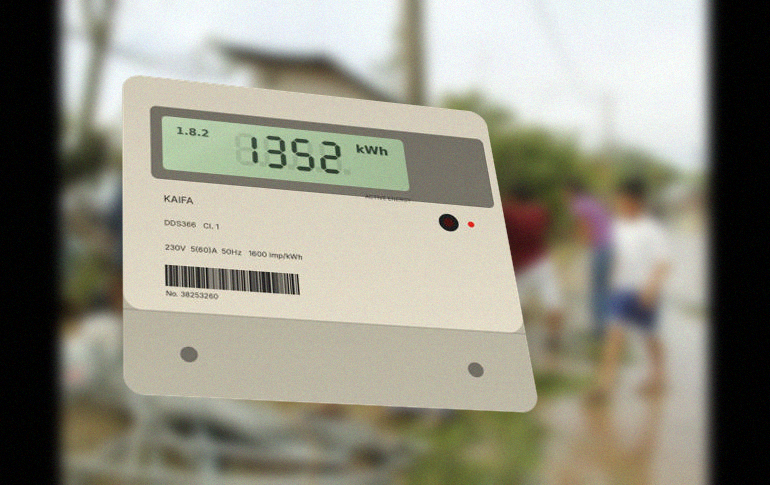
1352 kWh
